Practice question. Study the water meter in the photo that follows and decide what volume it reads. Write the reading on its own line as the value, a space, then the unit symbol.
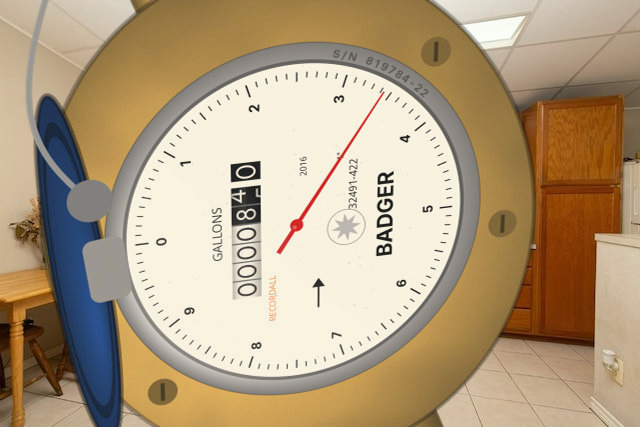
843.4 gal
